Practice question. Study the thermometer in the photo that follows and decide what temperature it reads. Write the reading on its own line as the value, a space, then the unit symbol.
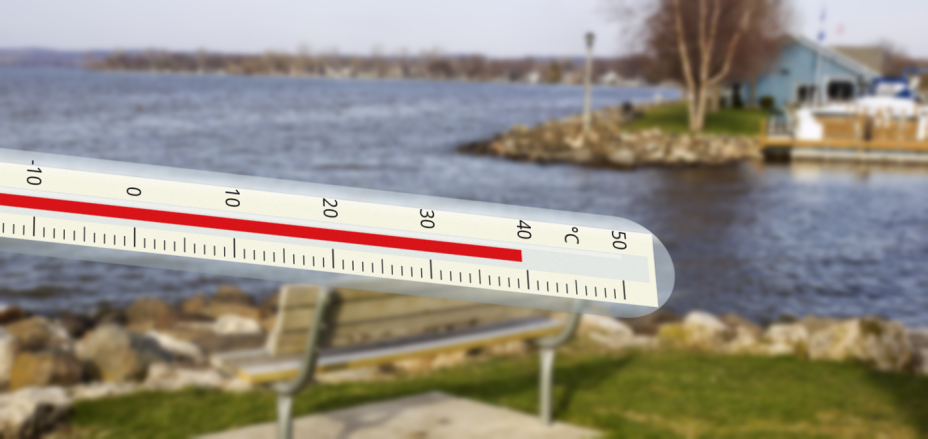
39.5 °C
